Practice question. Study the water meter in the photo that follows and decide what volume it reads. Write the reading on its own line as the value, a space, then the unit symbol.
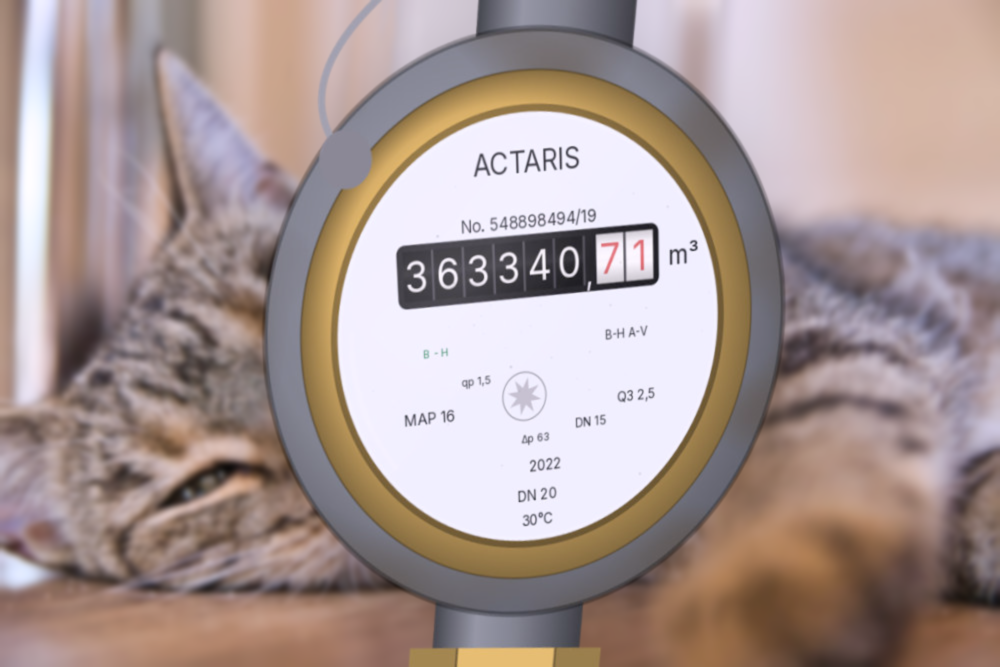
363340.71 m³
